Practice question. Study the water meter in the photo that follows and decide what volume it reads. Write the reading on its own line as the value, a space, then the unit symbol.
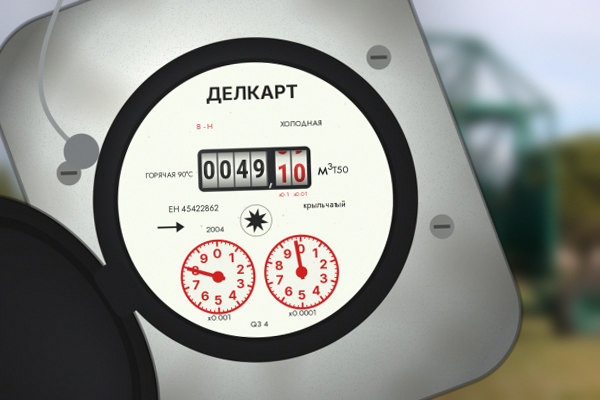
49.0979 m³
